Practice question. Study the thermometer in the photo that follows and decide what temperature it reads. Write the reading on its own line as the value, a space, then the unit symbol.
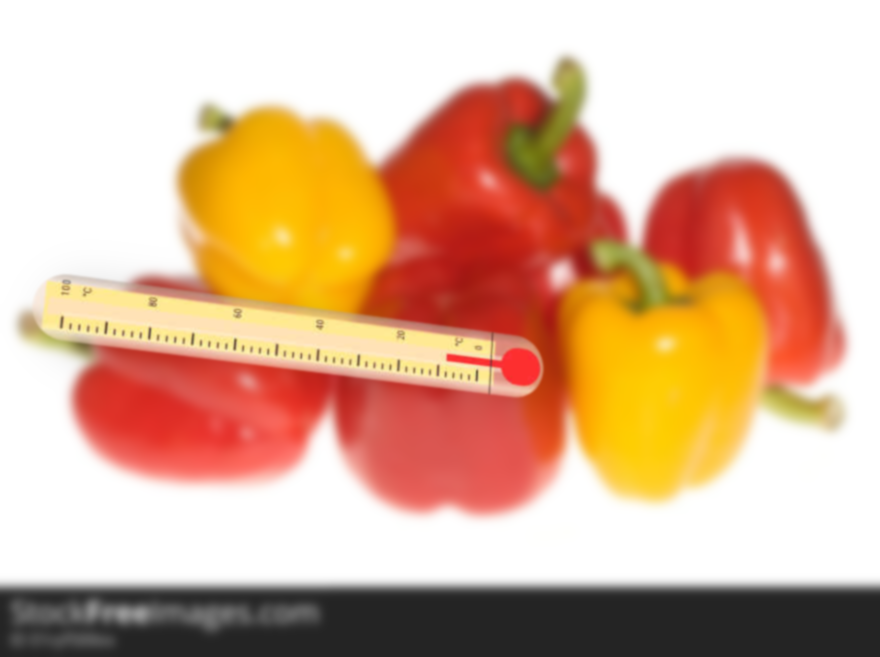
8 °C
